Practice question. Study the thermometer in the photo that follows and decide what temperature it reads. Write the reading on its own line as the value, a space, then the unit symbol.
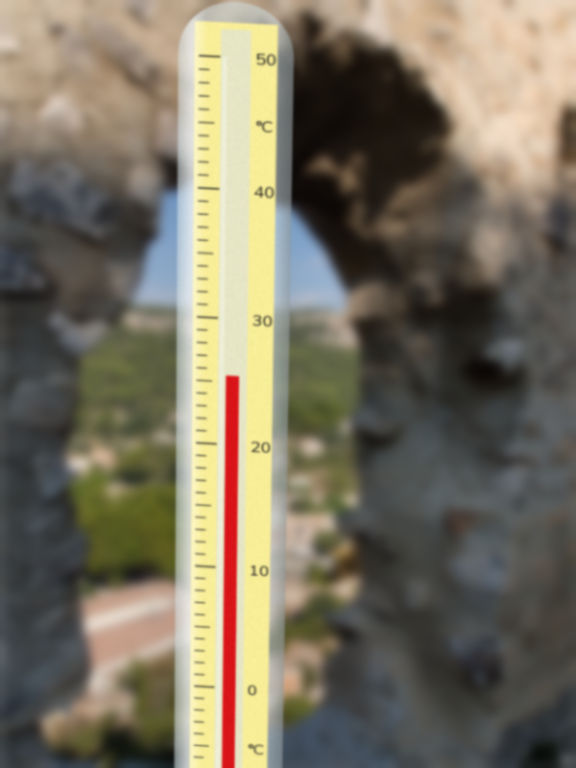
25.5 °C
